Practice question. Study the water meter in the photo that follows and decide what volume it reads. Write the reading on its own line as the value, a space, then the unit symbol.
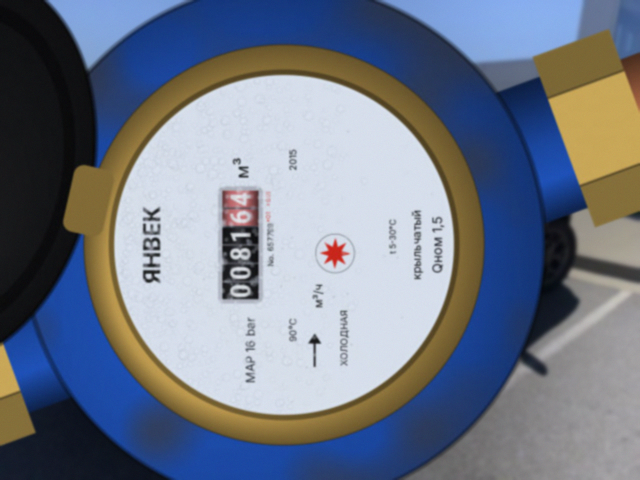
81.64 m³
